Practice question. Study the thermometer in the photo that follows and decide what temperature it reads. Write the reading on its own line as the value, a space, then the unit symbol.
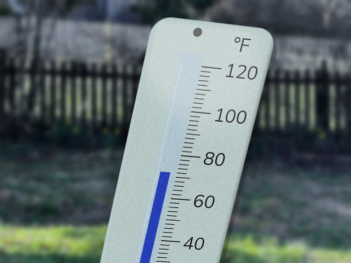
72 °F
